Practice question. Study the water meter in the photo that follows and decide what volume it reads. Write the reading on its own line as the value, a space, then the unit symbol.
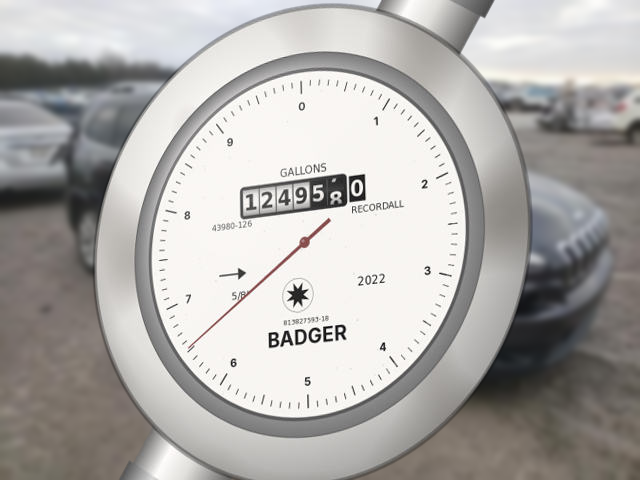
1249576.5 gal
